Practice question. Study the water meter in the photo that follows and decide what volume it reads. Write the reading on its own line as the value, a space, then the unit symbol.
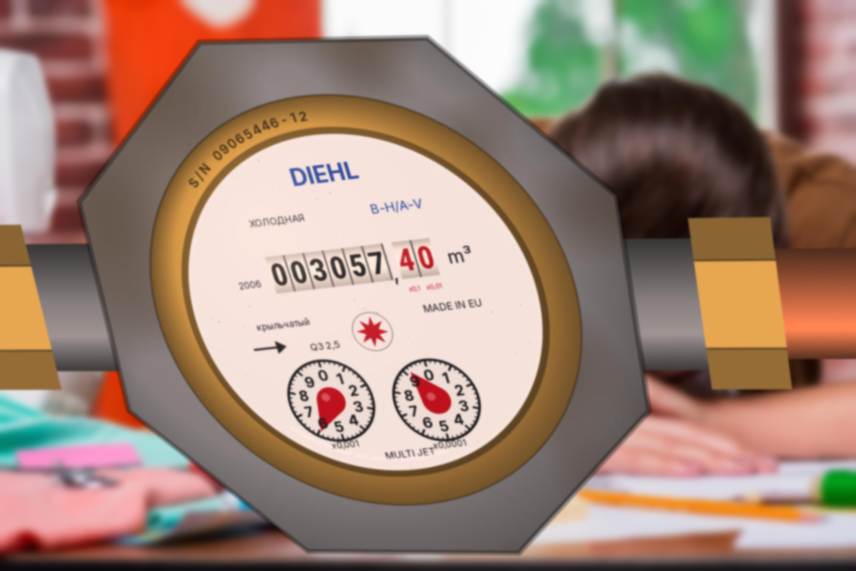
3057.4059 m³
